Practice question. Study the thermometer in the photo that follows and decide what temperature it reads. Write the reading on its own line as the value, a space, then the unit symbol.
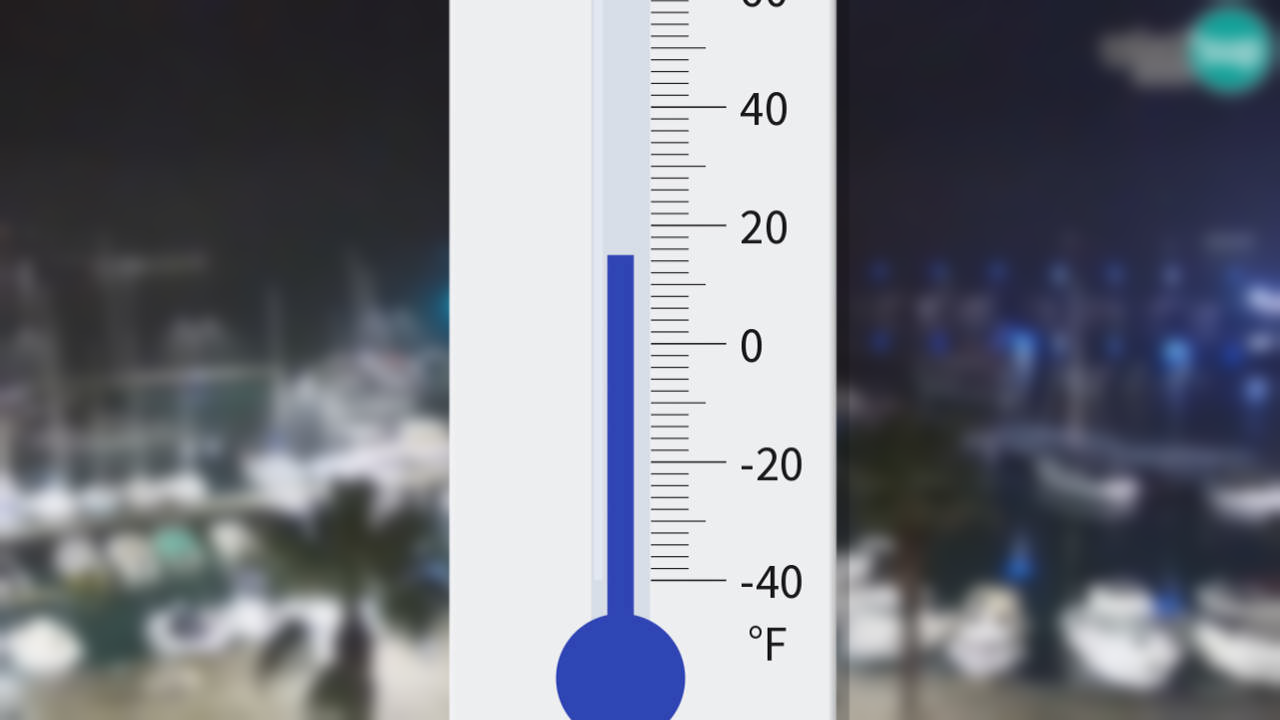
15 °F
